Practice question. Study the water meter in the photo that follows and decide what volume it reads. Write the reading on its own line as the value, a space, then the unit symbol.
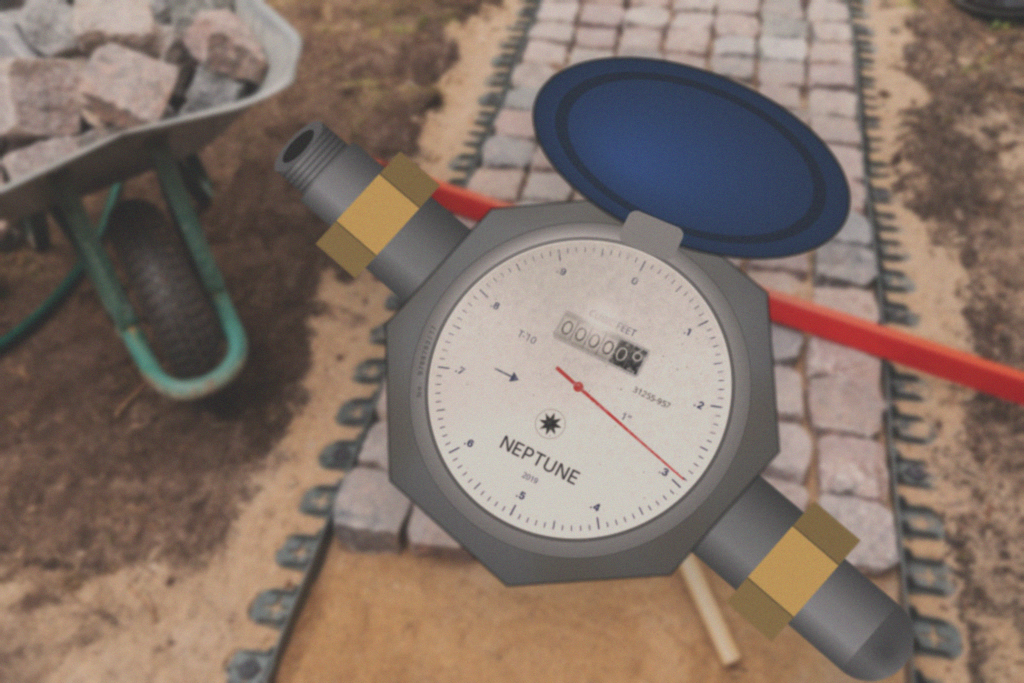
6.29 ft³
